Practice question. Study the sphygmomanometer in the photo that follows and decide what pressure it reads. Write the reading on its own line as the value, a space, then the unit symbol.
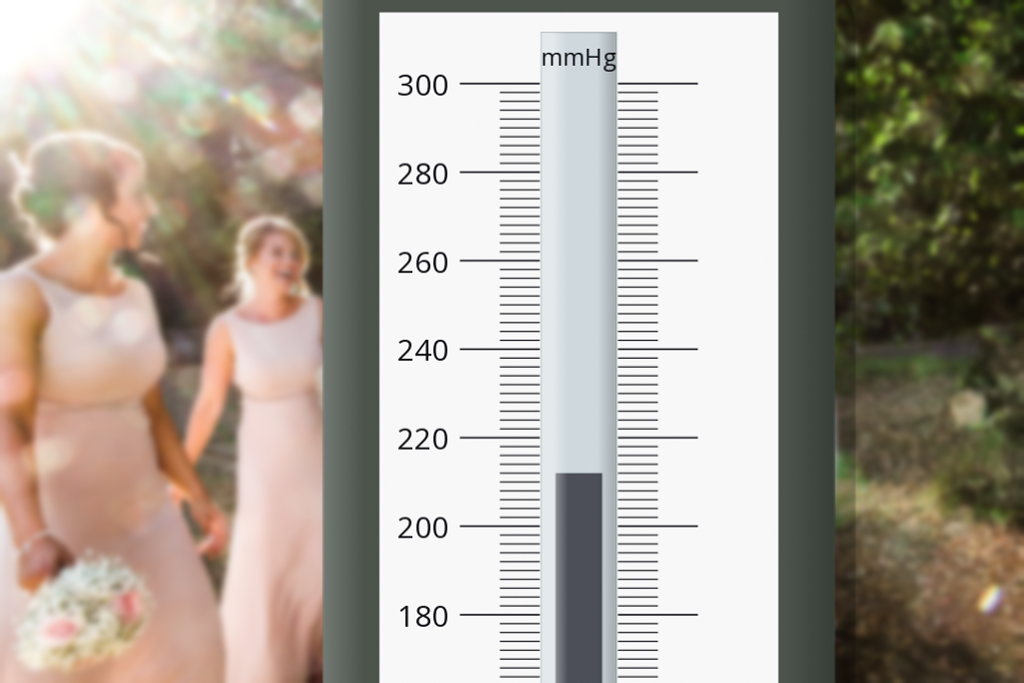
212 mmHg
